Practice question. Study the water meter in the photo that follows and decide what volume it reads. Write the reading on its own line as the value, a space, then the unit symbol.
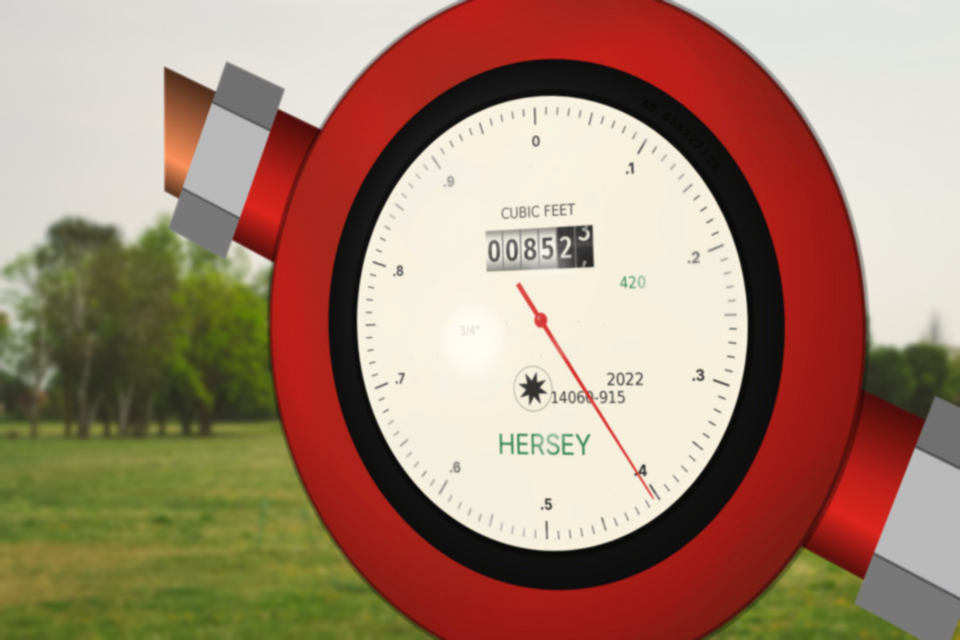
8523.40 ft³
